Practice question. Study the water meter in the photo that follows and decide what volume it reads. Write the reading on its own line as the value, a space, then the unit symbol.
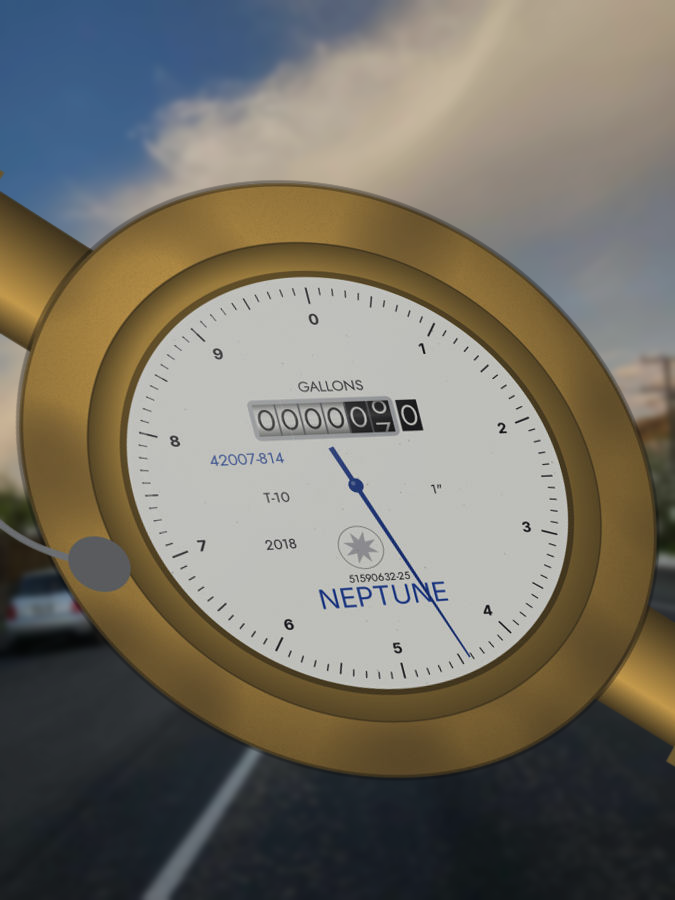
64.4 gal
